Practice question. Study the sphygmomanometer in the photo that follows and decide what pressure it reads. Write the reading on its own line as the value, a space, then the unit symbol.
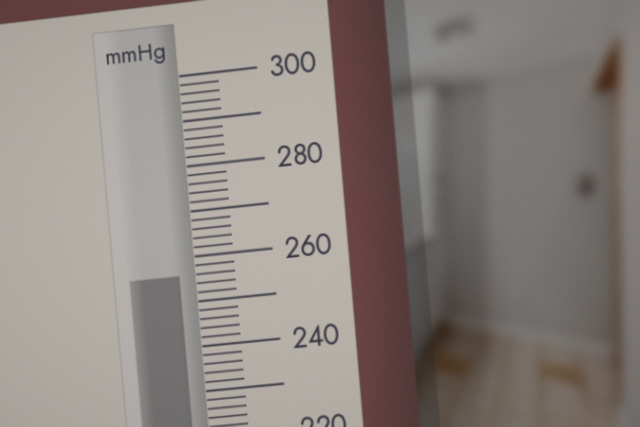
256 mmHg
